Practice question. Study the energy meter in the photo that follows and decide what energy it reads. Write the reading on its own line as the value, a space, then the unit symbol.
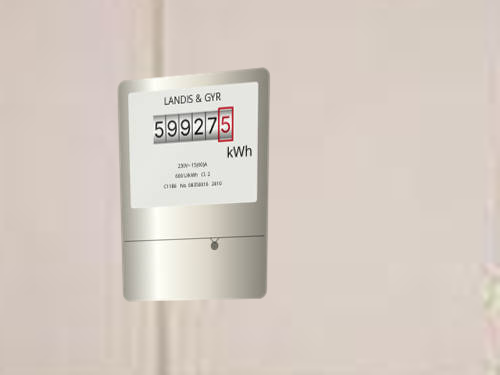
59927.5 kWh
